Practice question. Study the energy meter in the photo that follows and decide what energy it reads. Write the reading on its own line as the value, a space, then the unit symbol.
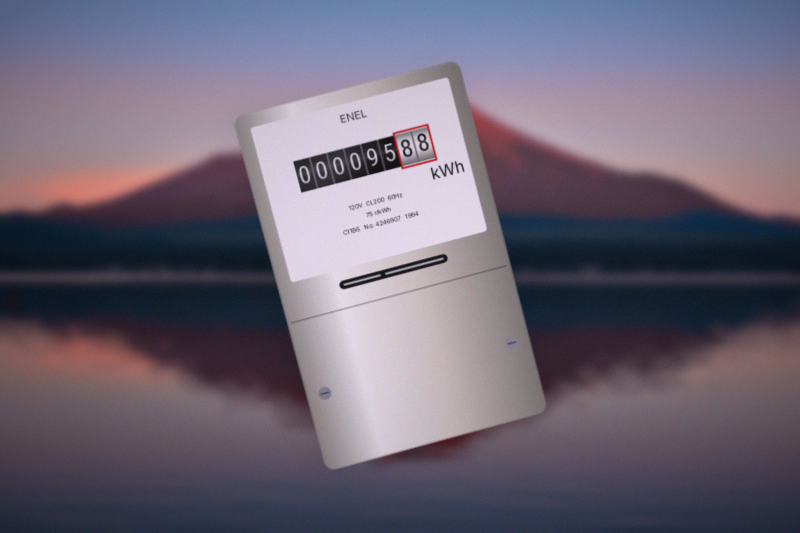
95.88 kWh
